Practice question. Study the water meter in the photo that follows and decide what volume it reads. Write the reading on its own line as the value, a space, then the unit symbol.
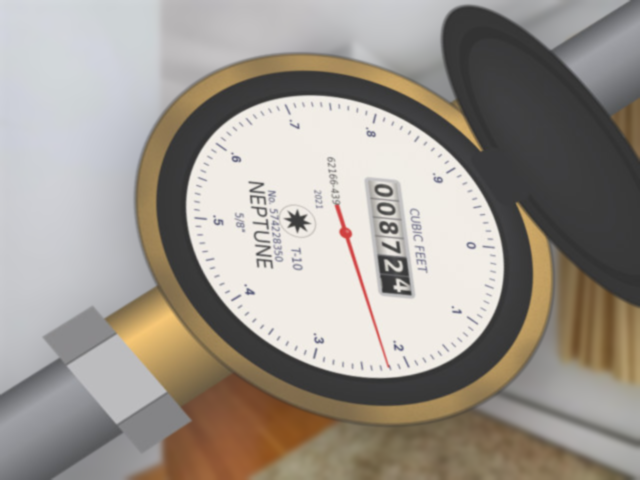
8724.22 ft³
